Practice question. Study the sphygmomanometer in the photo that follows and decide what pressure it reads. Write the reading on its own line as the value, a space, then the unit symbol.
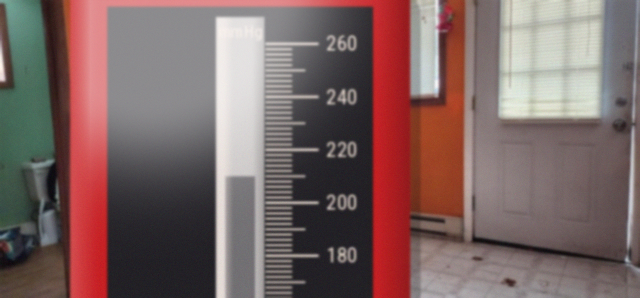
210 mmHg
